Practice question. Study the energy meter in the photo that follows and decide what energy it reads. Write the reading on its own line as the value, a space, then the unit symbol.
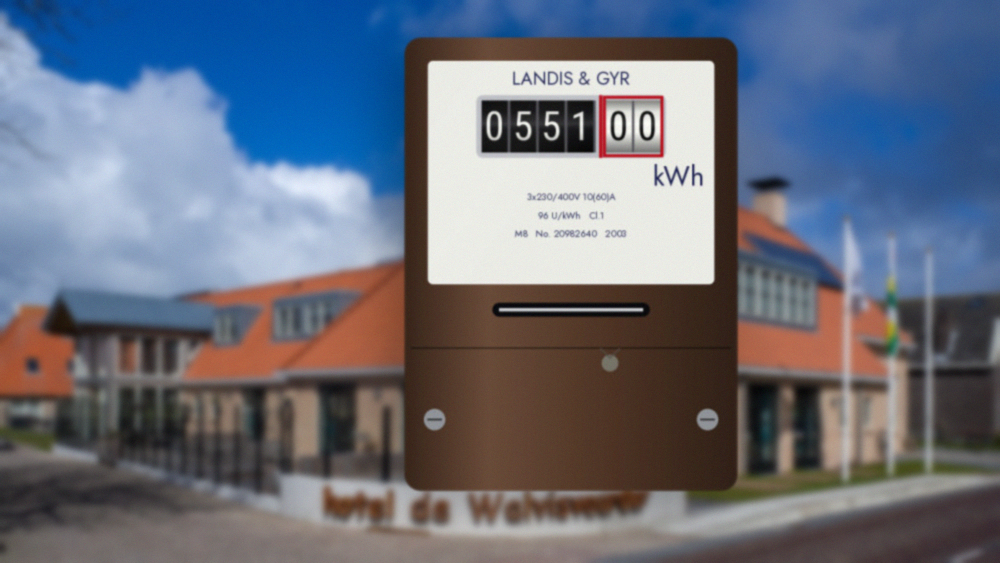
551.00 kWh
